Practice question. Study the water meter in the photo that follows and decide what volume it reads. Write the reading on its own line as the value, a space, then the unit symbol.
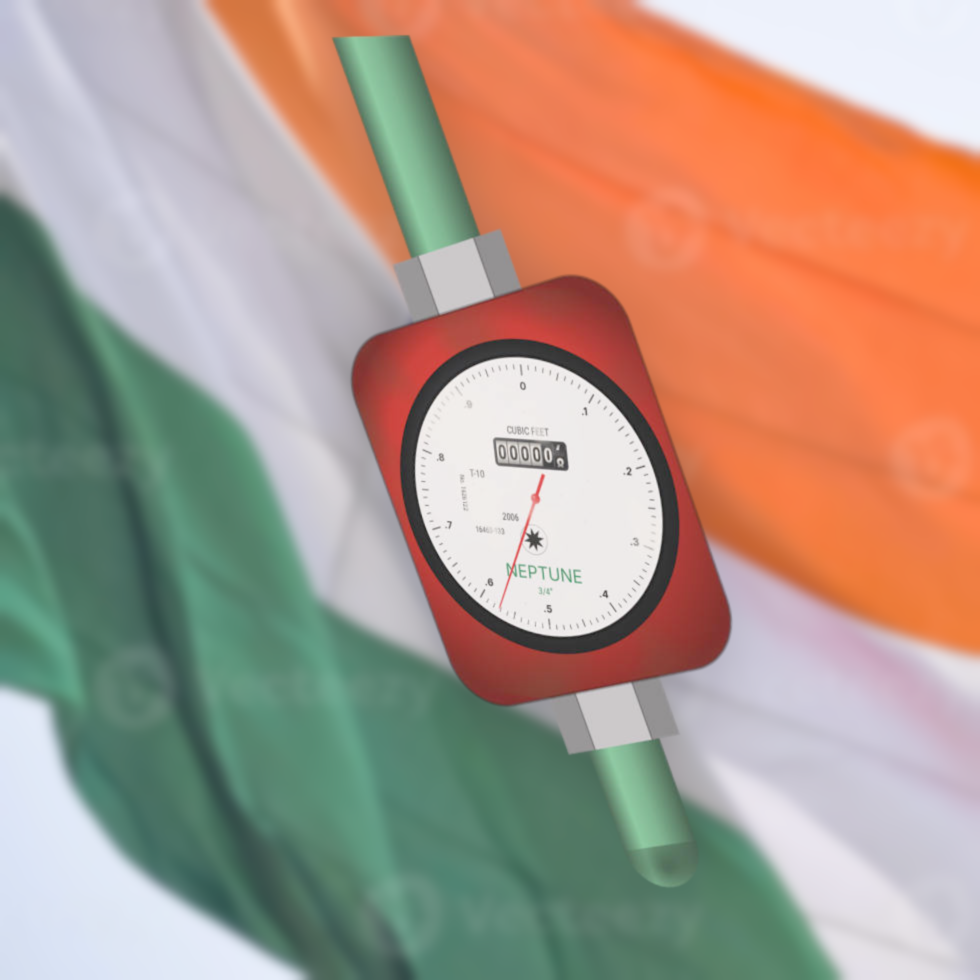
7.57 ft³
